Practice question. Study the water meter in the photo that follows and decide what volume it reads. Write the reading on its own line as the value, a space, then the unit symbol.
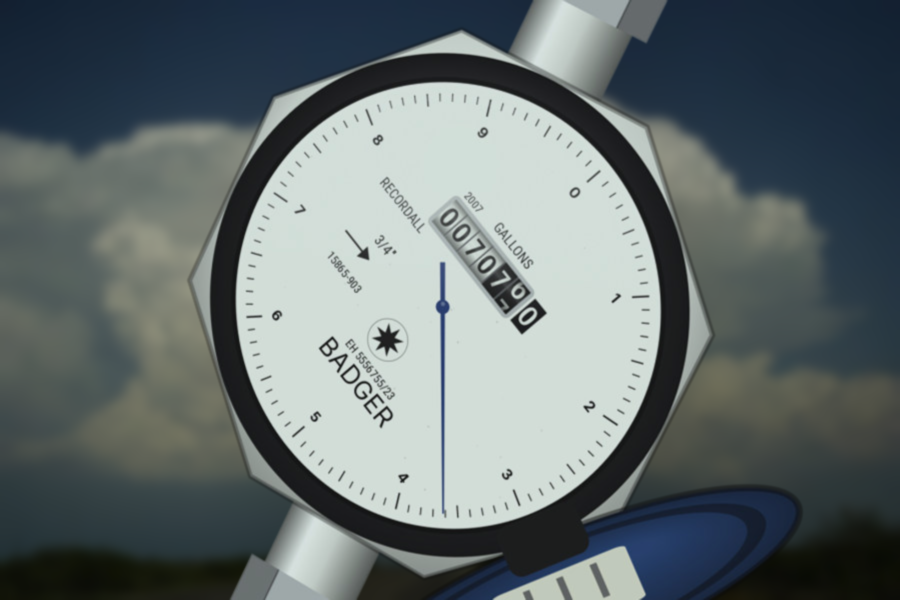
70763.6 gal
